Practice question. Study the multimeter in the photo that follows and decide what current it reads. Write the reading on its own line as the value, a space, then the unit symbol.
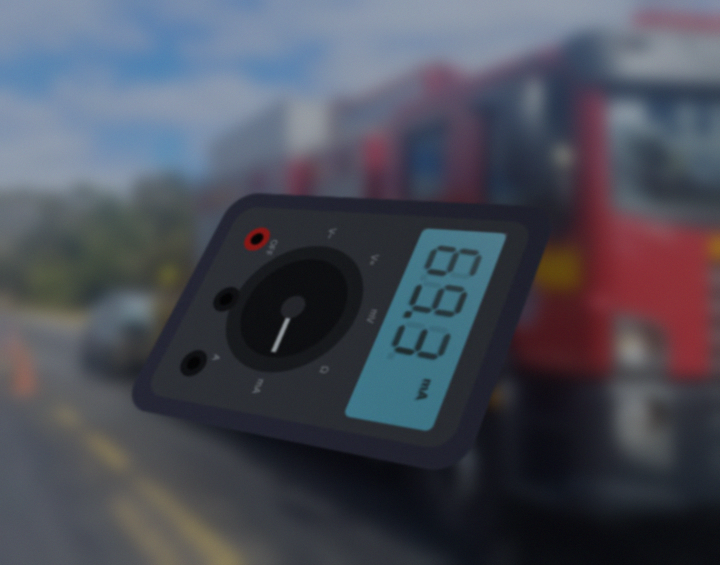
69.3 mA
